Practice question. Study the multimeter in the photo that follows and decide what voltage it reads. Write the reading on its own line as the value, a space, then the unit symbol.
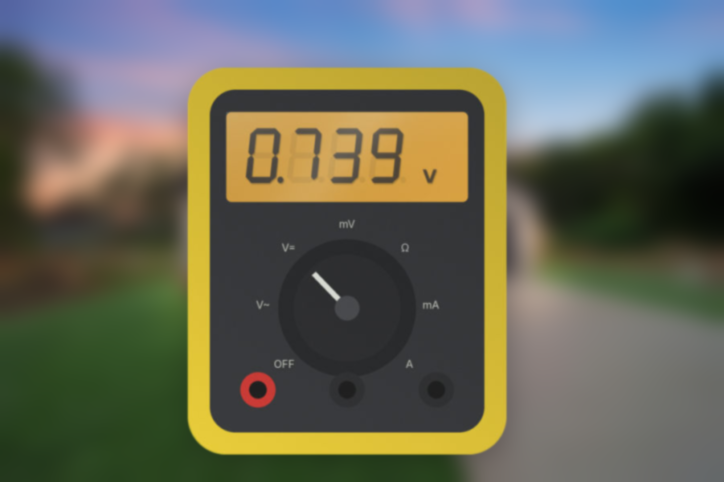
0.739 V
